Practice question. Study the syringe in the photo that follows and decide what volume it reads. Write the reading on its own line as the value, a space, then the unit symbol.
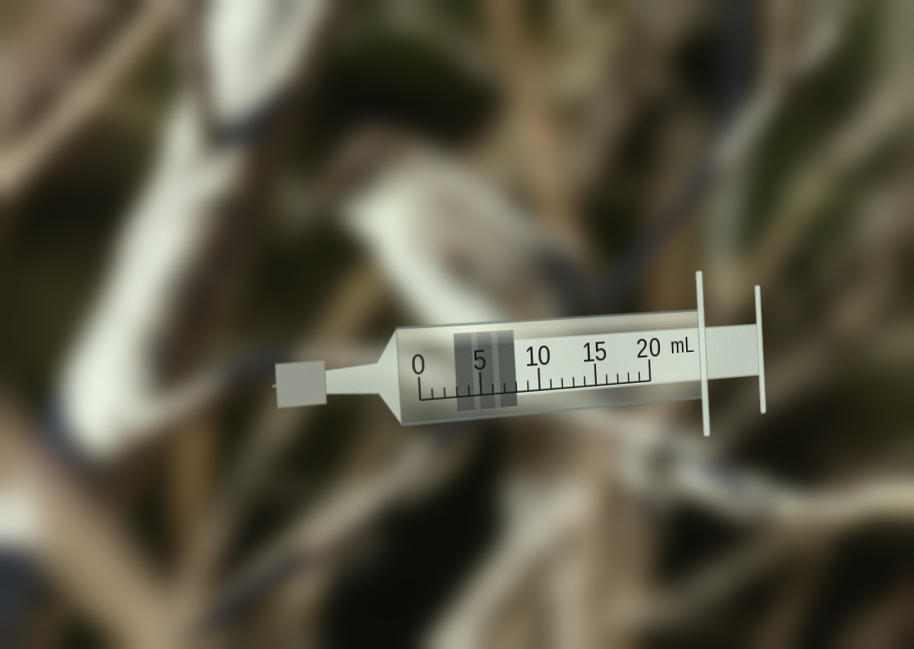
3 mL
